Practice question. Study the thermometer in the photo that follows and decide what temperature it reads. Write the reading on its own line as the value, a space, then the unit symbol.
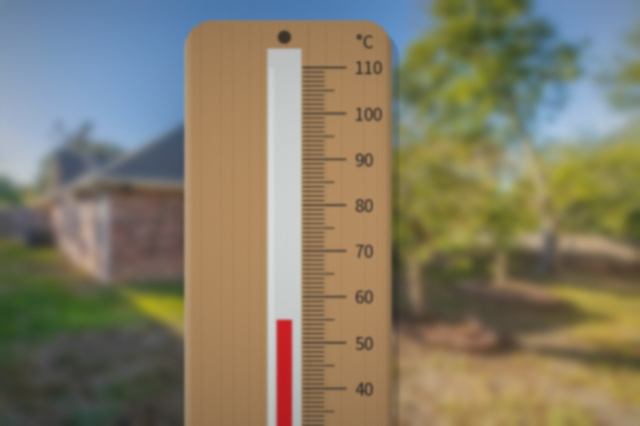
55 °C
